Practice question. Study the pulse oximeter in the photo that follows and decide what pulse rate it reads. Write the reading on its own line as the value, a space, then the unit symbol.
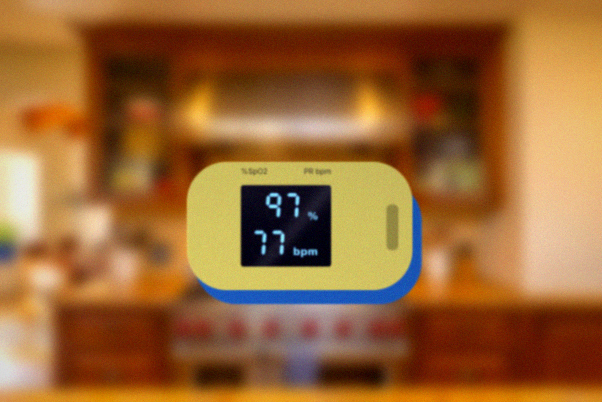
77 bpm
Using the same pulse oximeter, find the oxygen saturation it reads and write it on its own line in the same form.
97 %
